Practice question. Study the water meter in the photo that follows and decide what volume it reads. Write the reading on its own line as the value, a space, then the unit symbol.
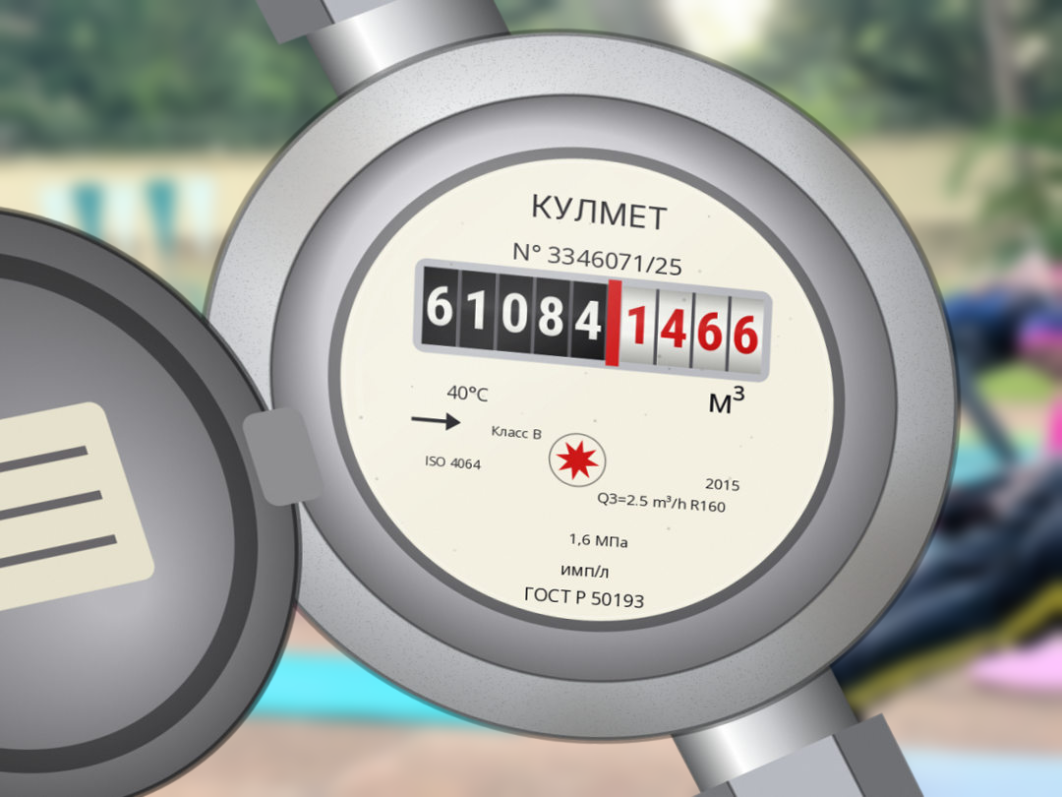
61084.1466 m³
